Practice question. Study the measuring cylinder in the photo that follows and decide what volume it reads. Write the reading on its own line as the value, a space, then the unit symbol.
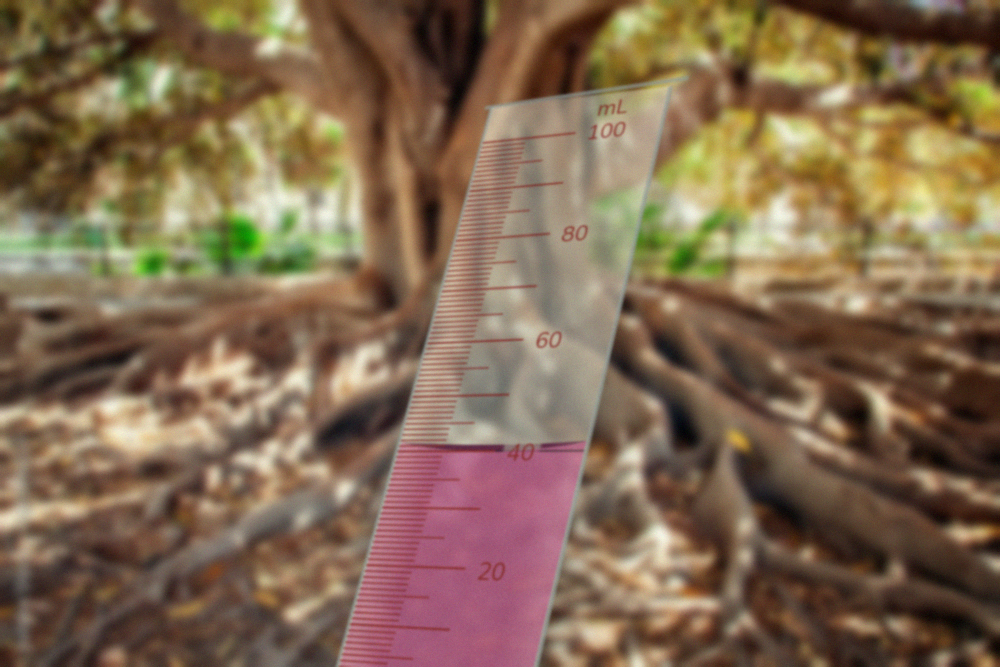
40 mL
